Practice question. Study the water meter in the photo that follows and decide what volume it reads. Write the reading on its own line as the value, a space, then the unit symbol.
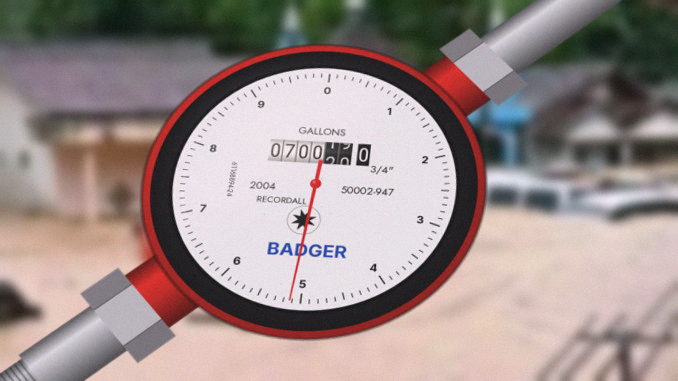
700195.1 gal
